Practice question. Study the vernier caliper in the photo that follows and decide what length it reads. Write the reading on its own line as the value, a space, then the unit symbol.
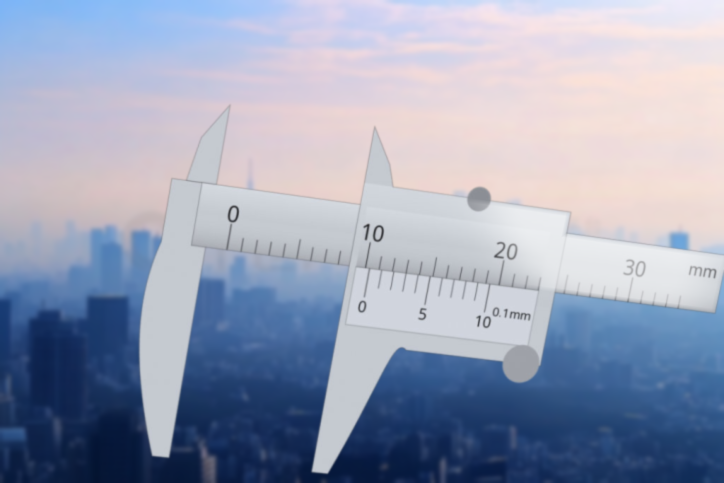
10.3 mm
